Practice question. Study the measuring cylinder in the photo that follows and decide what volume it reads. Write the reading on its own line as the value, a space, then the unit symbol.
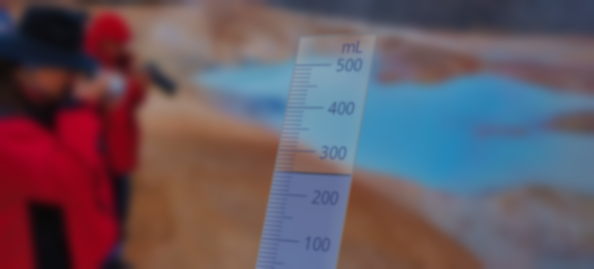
250 mL
